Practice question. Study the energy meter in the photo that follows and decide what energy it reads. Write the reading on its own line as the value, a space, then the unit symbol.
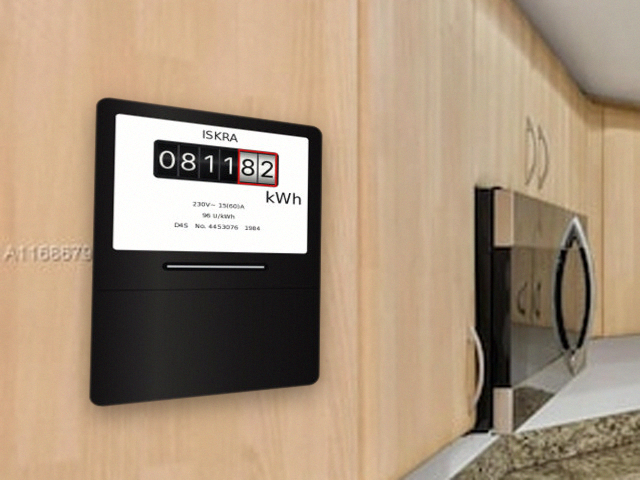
811.82 kWh
